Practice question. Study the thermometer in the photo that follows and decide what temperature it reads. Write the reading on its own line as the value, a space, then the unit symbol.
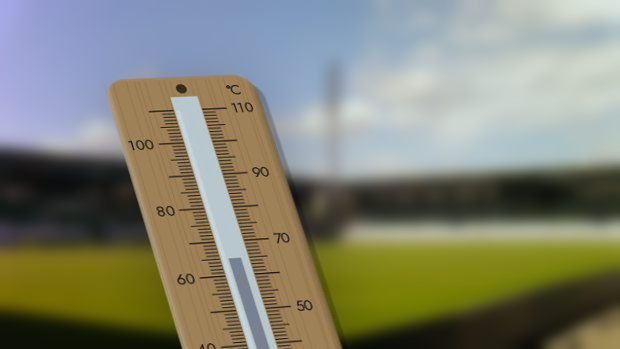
65 °C
